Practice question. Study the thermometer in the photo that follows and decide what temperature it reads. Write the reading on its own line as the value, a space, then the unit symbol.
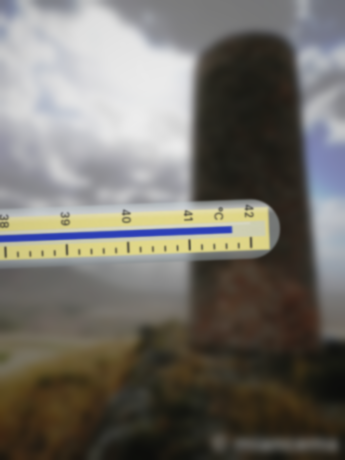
41.7 °C
